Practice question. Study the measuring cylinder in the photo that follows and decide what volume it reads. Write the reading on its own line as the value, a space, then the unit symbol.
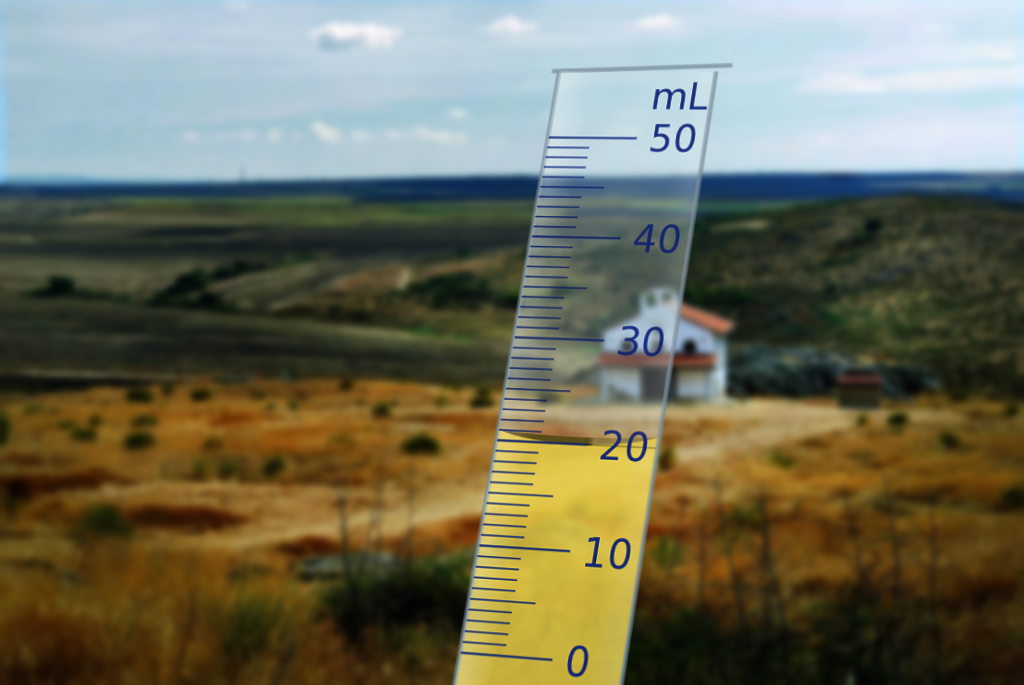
20 mL
